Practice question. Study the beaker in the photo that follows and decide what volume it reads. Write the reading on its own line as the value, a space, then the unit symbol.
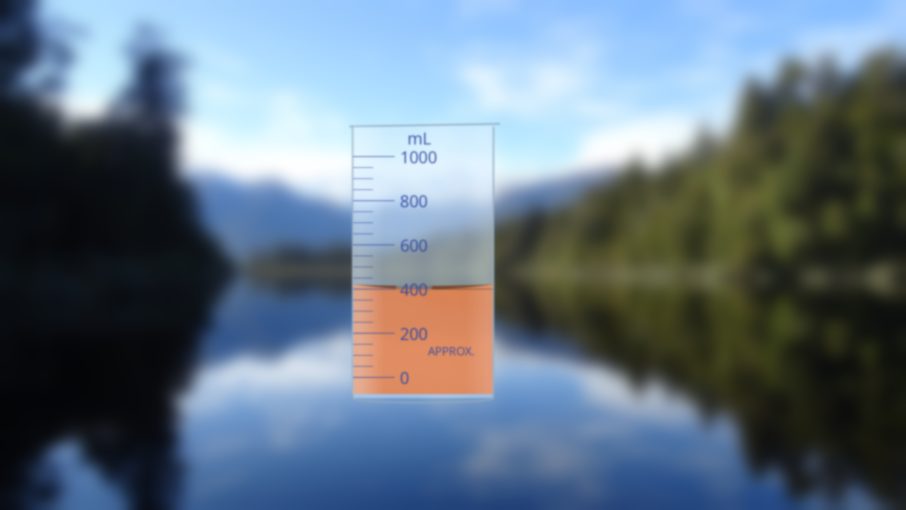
400 mL
